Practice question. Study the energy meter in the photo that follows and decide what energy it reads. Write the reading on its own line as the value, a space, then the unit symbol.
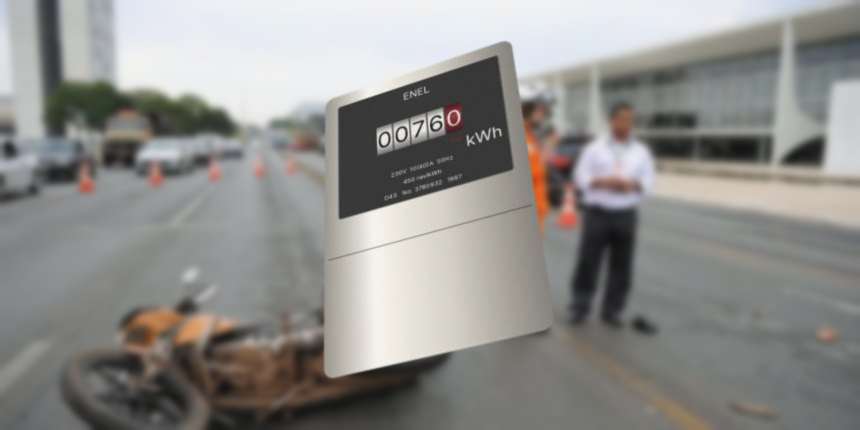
76.0 kWh
